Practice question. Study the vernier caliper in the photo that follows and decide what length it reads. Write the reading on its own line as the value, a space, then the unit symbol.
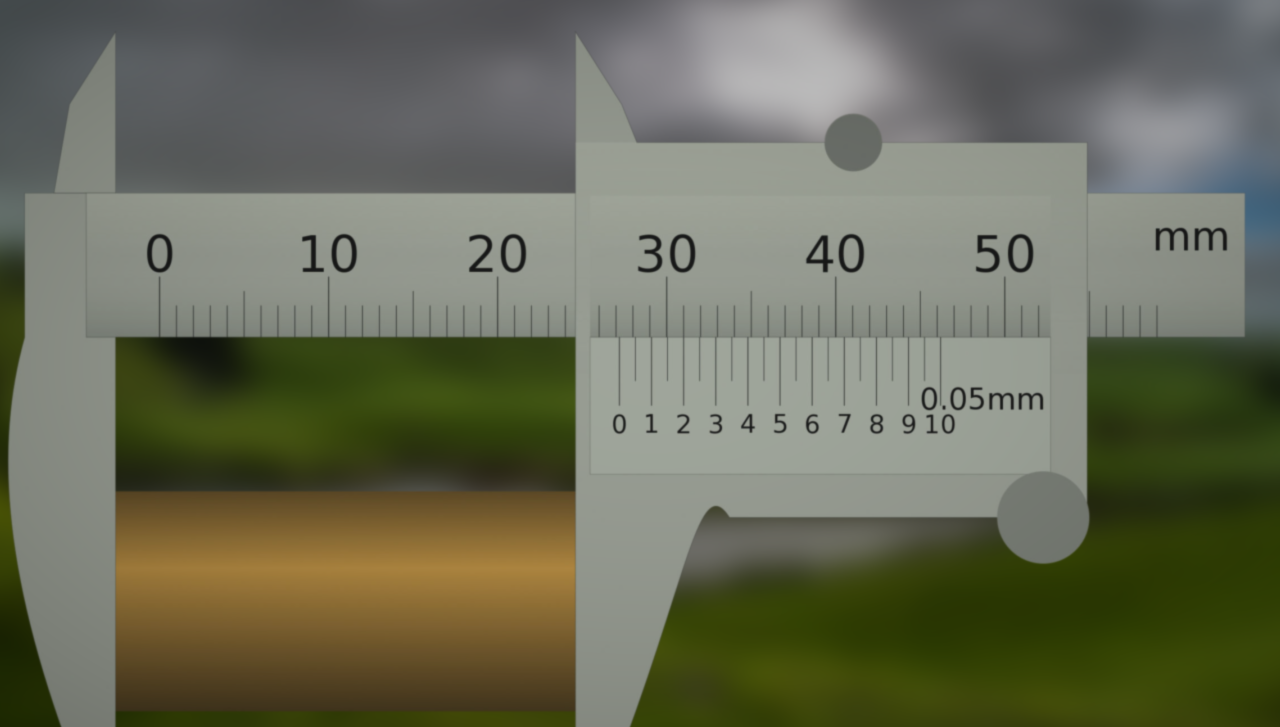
27.2 mm
